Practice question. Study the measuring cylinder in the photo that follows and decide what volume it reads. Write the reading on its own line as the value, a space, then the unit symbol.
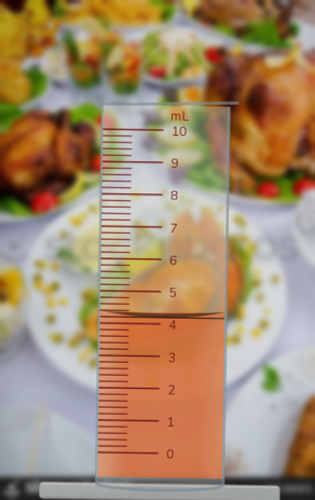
4.2 mL
